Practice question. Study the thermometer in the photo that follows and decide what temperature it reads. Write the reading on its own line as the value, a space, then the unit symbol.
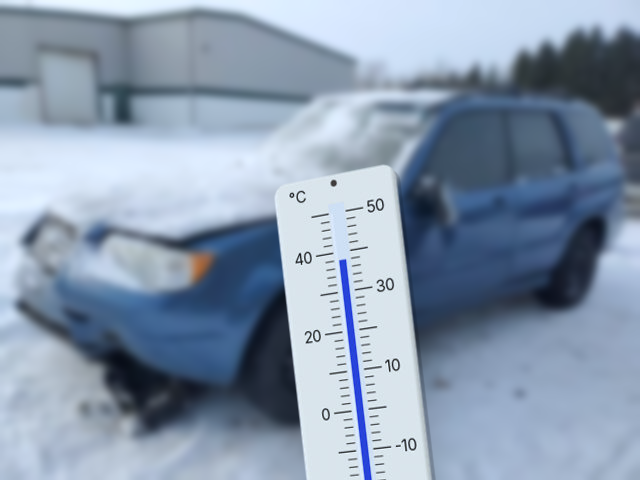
38 °C
